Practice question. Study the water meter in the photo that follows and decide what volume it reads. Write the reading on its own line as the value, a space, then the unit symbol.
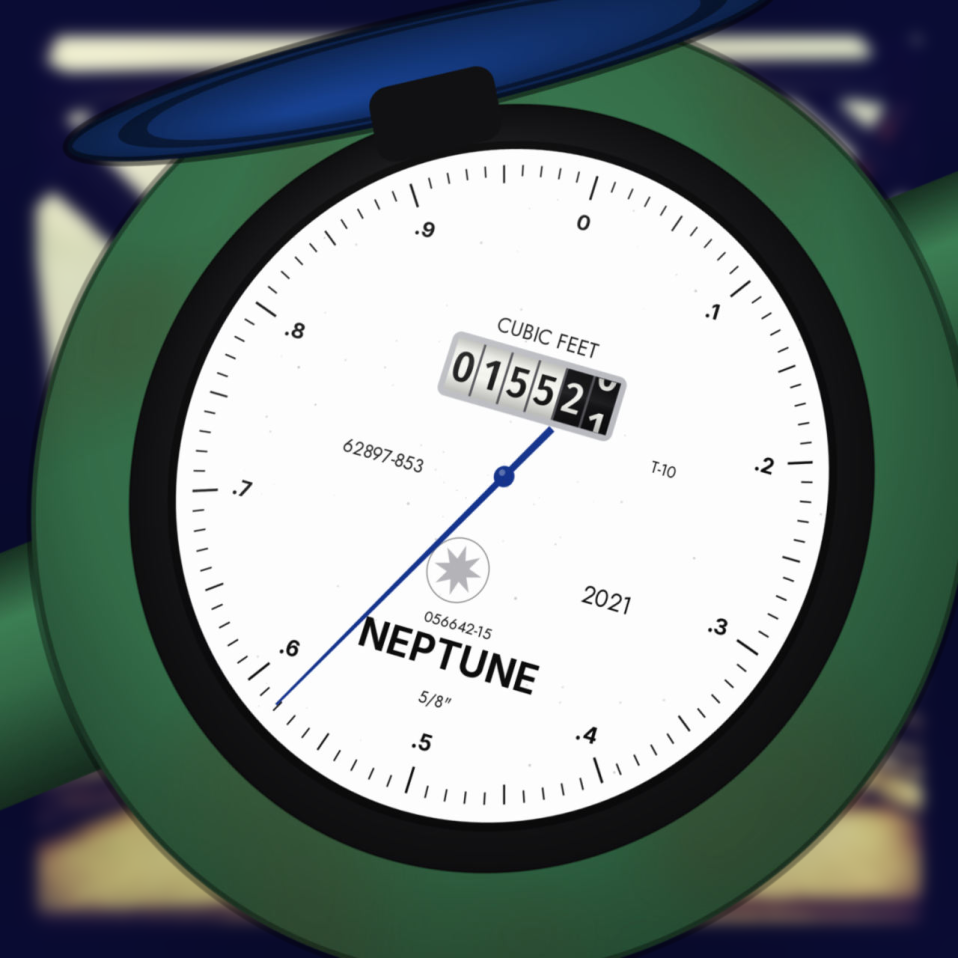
15520.58 ft³
